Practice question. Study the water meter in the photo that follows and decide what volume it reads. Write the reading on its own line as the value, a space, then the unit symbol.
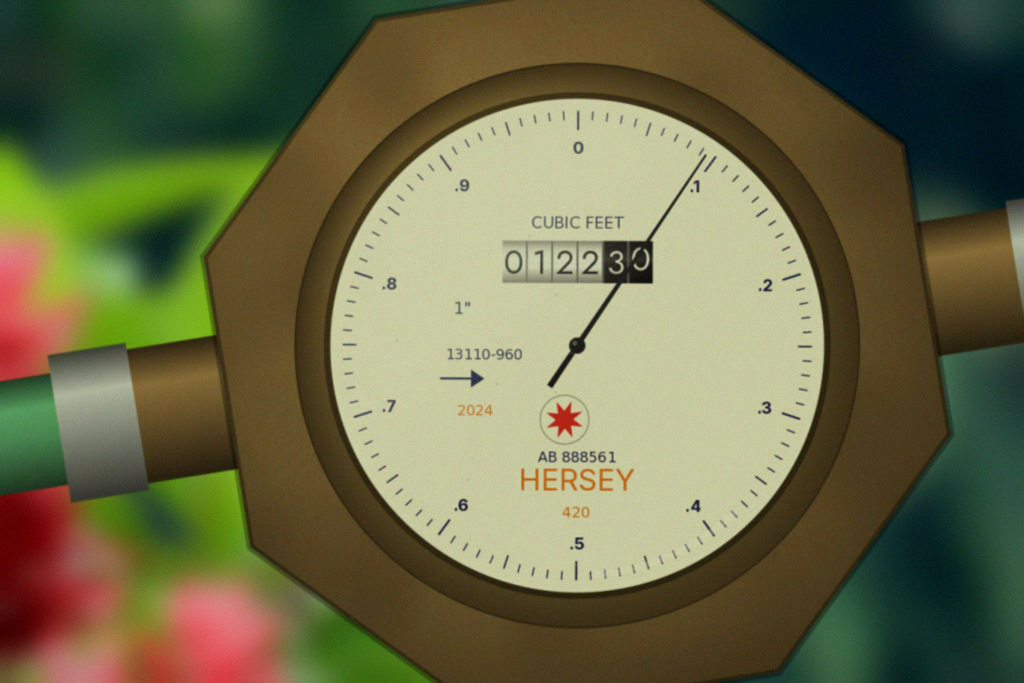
12230.09 ft³
